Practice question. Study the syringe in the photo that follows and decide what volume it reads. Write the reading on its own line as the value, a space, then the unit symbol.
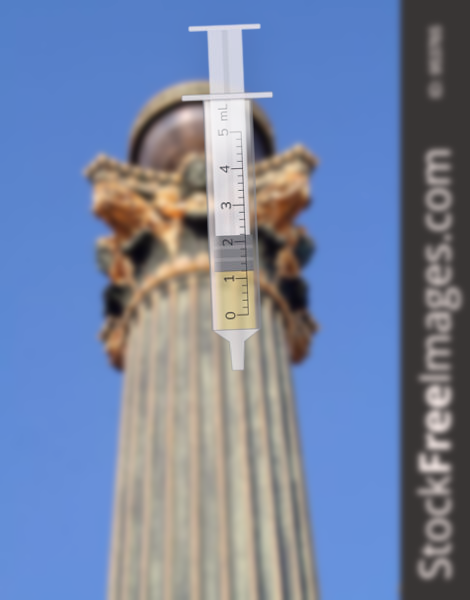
1.2 mL
